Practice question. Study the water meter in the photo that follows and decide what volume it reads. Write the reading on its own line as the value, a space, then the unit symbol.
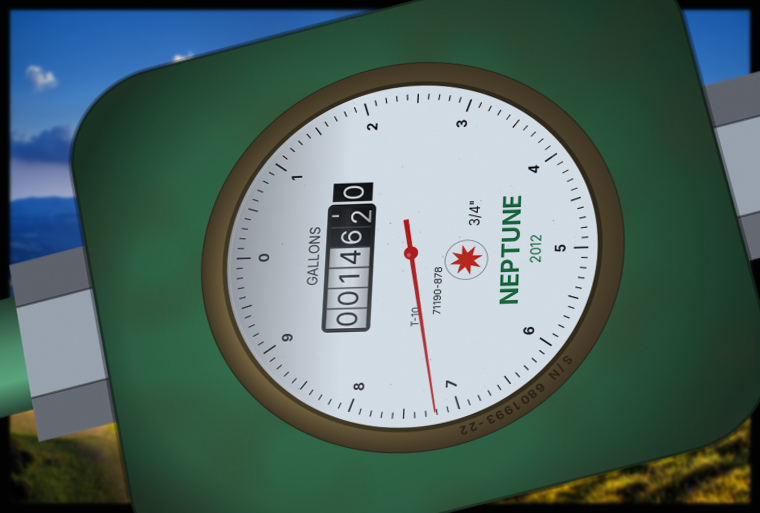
14617.2 gal
